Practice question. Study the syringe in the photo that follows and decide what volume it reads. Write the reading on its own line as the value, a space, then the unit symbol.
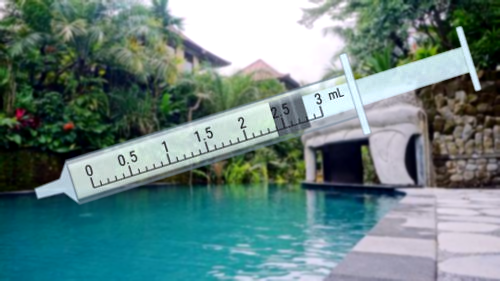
2.4 mL
